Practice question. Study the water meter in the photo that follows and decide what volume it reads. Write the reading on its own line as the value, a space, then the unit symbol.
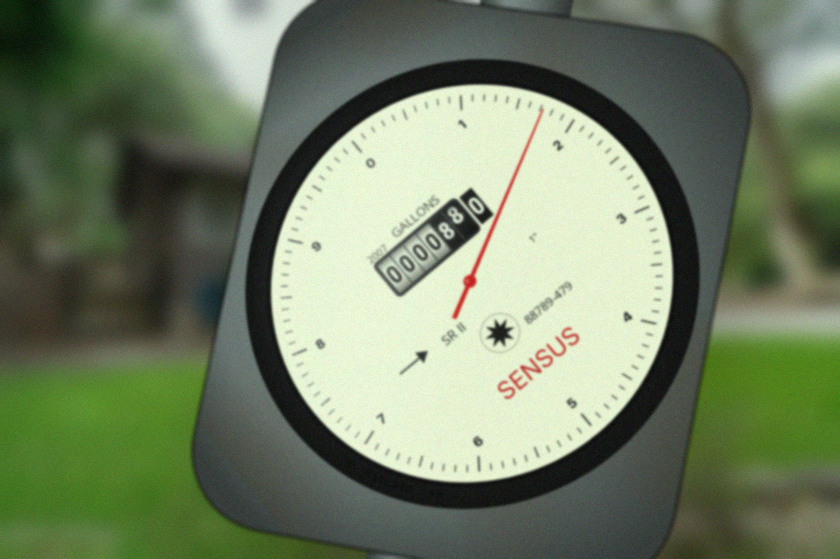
881.7 gal
